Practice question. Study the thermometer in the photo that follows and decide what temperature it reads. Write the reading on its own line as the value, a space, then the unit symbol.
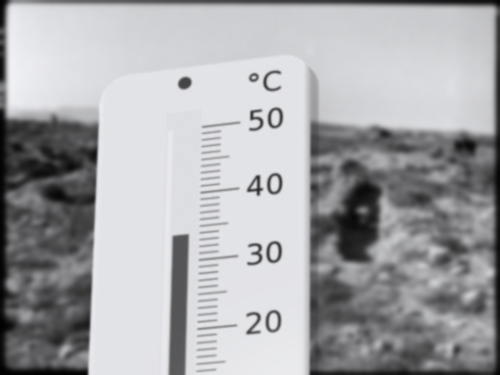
34 °C
